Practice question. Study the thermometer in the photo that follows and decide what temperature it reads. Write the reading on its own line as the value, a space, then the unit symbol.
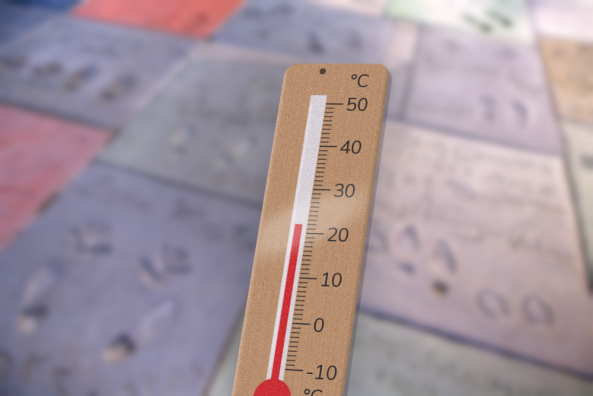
22 °C
